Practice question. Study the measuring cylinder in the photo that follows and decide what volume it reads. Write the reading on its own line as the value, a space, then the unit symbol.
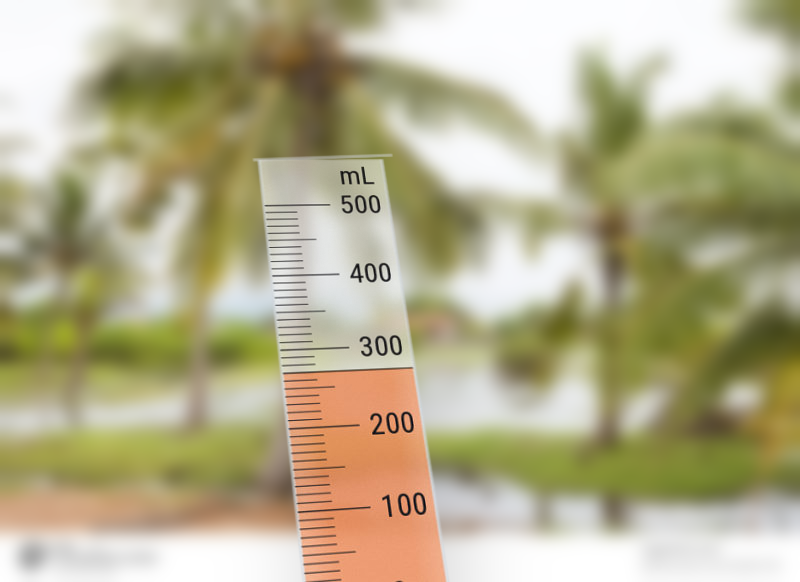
270 mL
